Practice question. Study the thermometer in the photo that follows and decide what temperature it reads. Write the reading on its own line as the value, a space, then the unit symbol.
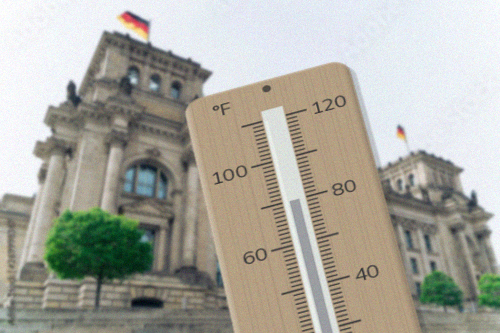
80 °F
